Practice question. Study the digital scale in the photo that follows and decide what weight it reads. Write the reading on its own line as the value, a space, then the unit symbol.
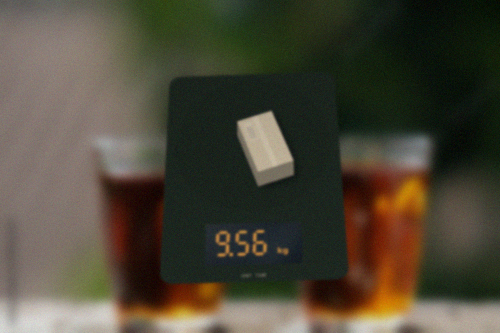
9.56 kg
